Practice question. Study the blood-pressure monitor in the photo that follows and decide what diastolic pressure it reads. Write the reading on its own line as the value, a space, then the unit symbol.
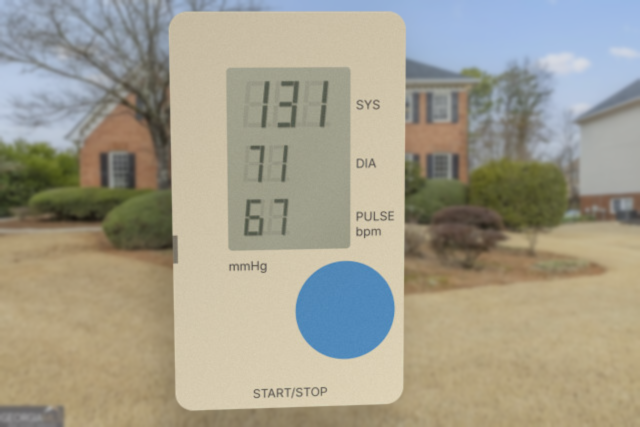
71 mmHg
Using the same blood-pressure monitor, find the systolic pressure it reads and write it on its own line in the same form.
131 mmHg
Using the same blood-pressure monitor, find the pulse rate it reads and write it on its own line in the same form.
67 bpm
